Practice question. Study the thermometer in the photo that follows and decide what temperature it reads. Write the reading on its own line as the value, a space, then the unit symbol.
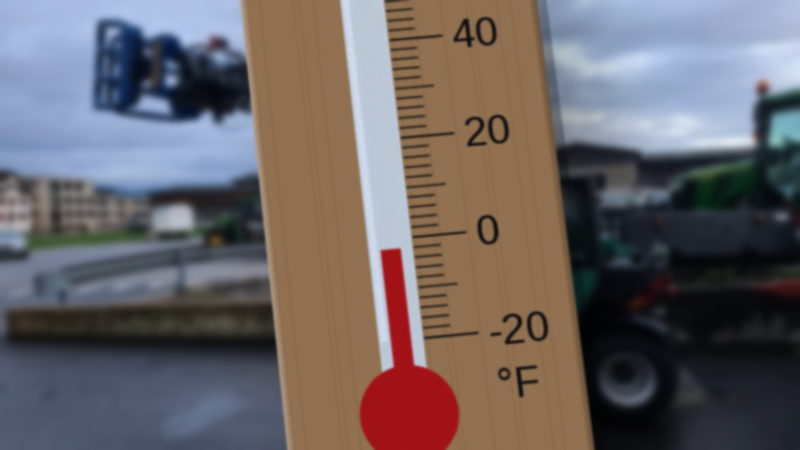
-2 °F
